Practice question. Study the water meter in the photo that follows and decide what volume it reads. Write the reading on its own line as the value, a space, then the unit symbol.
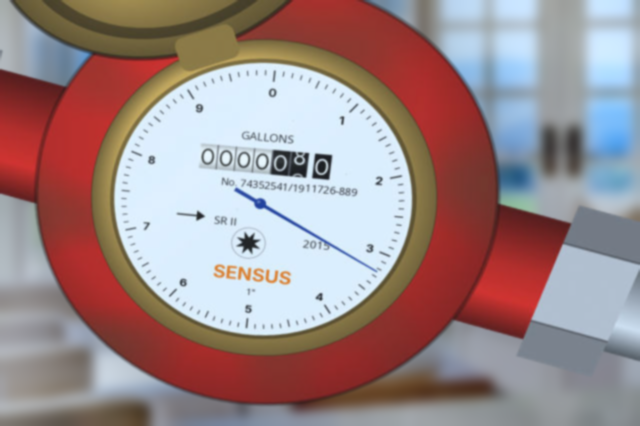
83.2 gal
